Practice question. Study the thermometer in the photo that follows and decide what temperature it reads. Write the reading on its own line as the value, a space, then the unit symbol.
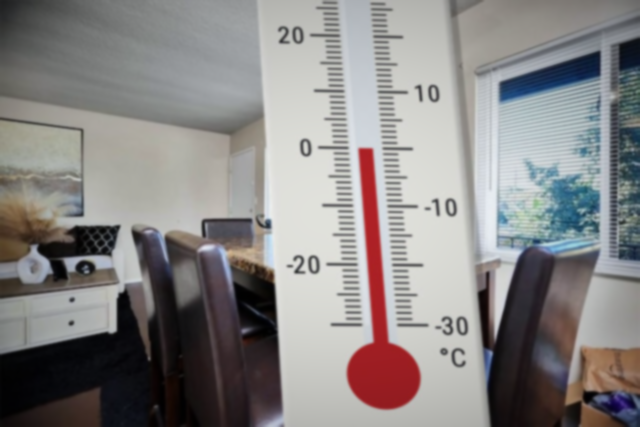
0 °C
